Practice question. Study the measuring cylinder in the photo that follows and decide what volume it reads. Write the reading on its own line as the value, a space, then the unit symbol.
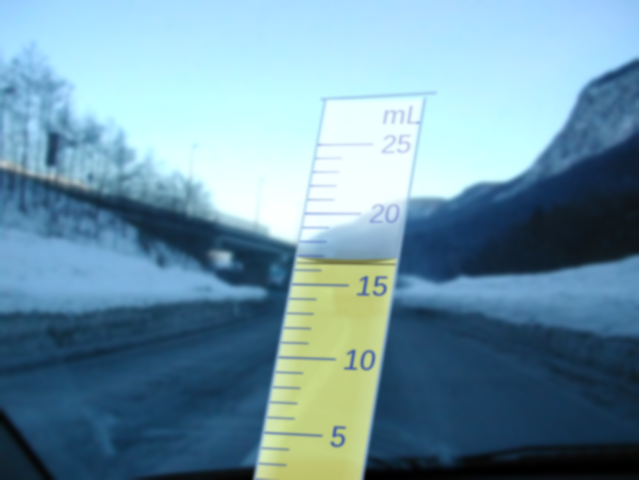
16.5 mL
